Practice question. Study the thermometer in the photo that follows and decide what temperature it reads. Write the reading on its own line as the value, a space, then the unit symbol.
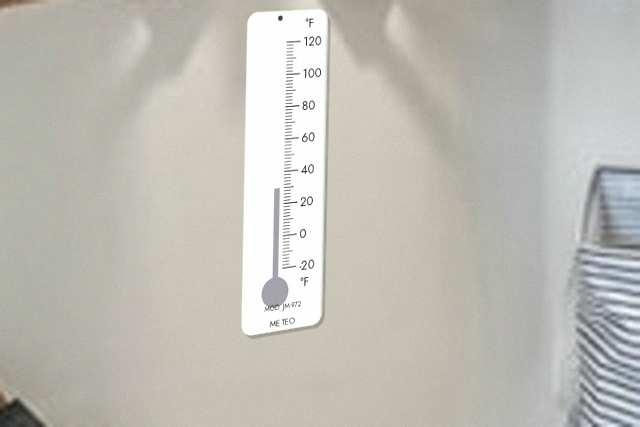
30 °F
